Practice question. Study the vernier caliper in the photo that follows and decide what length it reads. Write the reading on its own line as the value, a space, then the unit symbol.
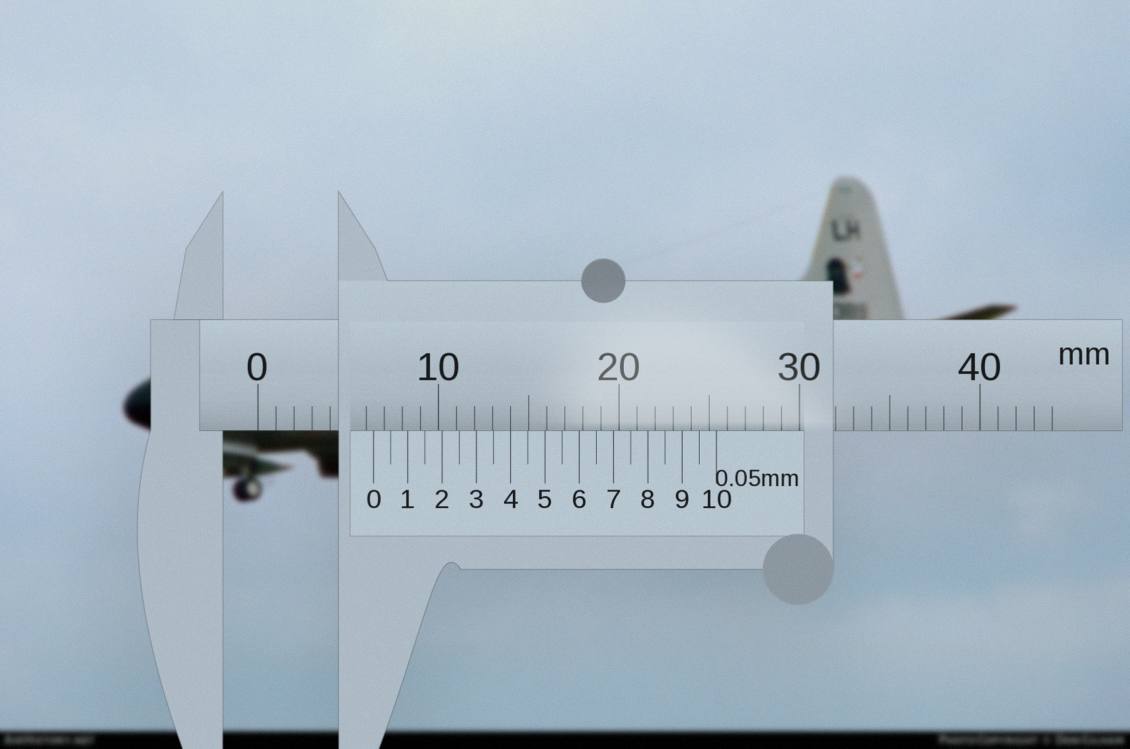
6.4 mm
